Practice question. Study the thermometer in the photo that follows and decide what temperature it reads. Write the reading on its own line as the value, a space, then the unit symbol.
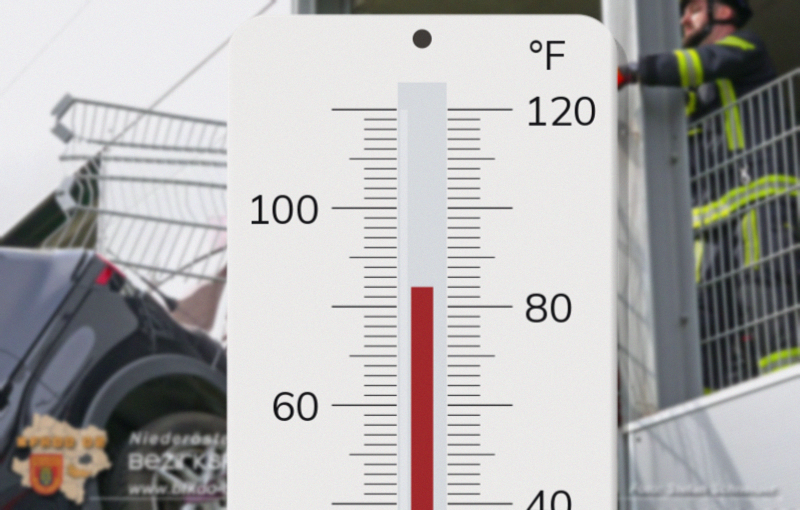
84 °F
